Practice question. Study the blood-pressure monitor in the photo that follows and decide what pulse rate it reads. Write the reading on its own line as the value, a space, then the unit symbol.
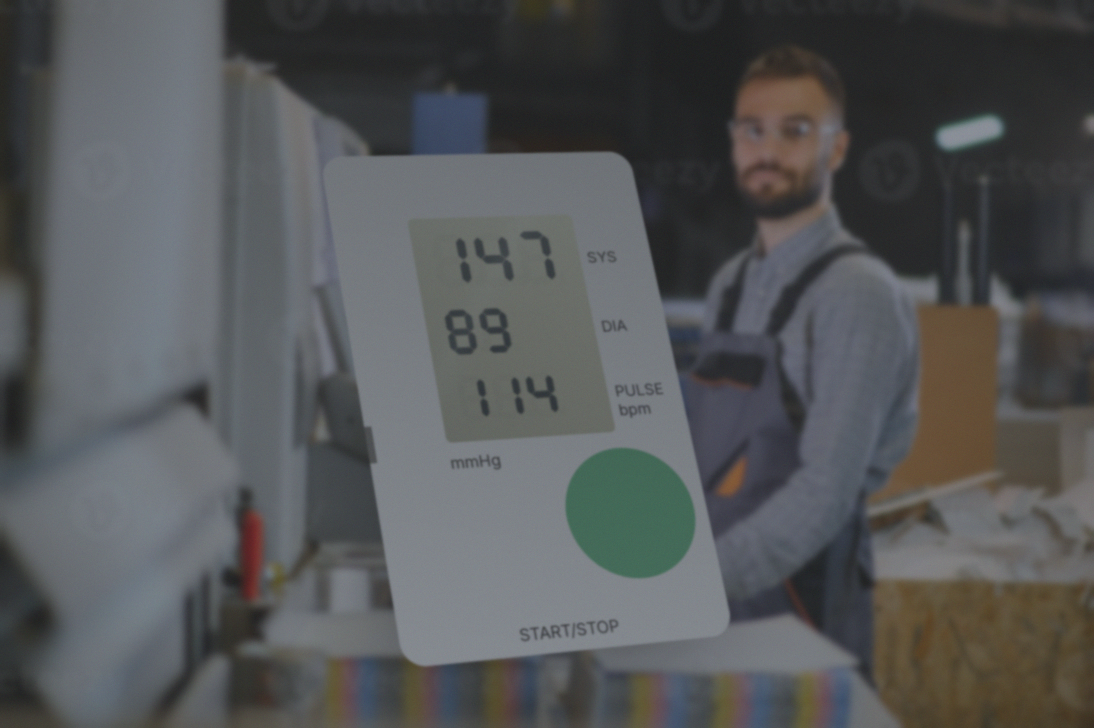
114 bpm
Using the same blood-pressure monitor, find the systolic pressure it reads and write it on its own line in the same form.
147 mmHg
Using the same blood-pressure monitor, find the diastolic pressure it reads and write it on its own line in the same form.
89 mmHg
